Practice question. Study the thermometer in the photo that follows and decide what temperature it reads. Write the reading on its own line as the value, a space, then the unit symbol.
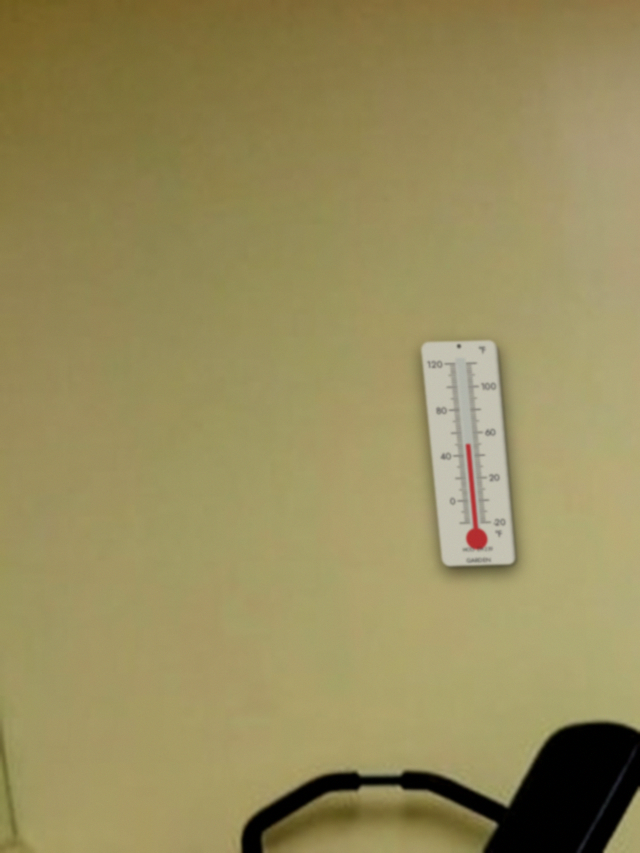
50 °F
